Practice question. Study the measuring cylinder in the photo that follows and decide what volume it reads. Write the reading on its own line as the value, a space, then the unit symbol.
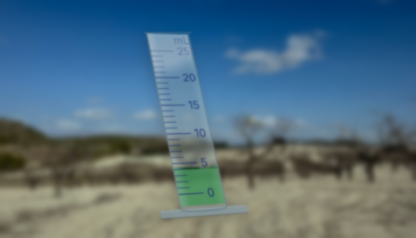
4 mL
